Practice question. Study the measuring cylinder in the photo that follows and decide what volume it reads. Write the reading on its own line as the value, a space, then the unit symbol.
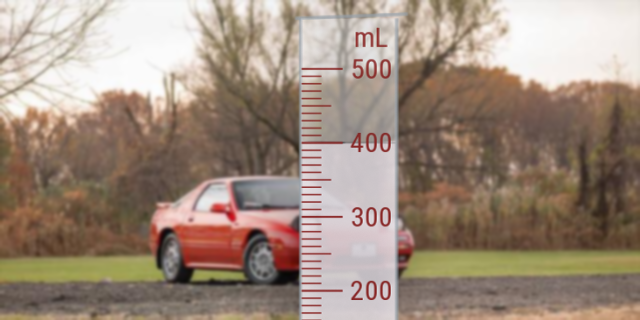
400 mL
